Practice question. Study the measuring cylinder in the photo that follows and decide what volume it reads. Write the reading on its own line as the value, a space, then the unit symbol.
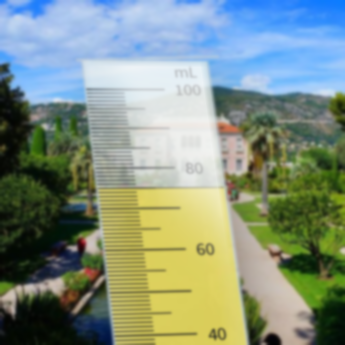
75 mL
